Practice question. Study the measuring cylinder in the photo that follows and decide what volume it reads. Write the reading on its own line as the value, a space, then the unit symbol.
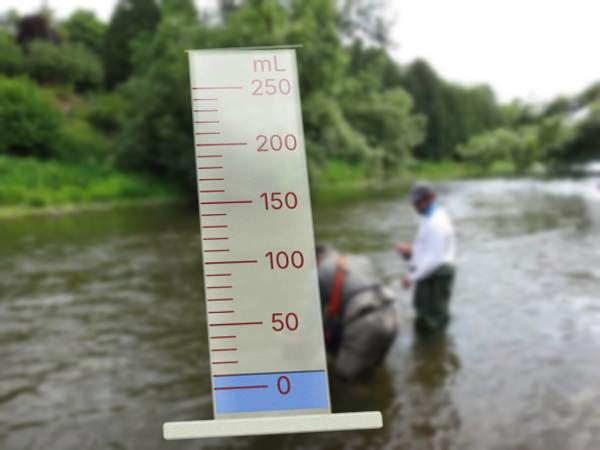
10 mL
